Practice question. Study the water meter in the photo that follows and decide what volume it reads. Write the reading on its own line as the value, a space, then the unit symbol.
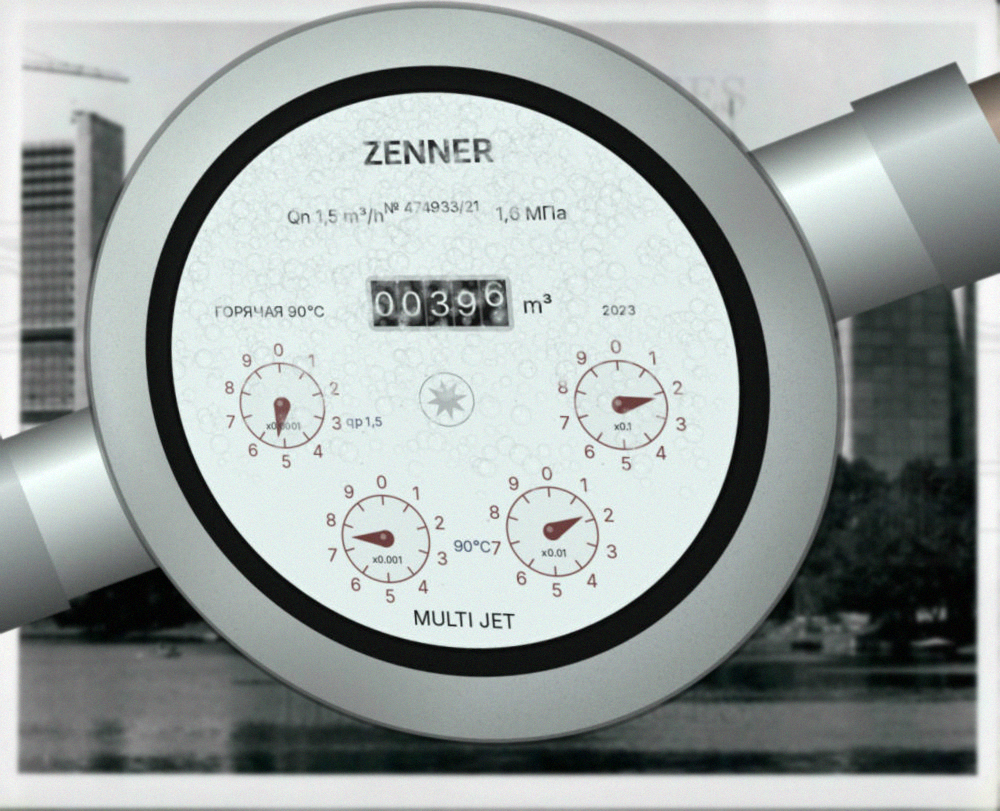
396.2175 m³
